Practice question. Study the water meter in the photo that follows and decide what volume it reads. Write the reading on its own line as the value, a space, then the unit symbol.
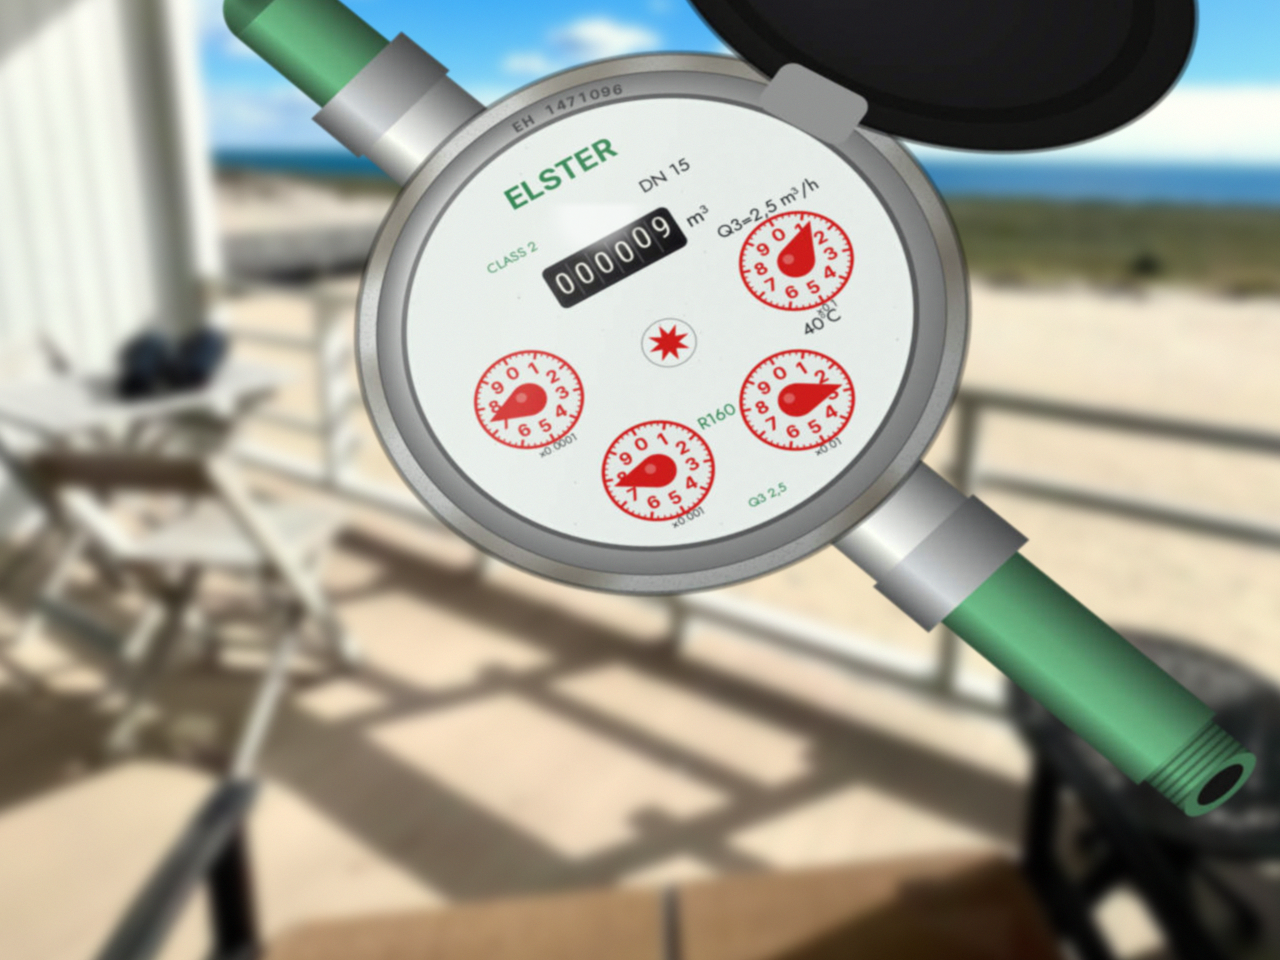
9.1277 m³
